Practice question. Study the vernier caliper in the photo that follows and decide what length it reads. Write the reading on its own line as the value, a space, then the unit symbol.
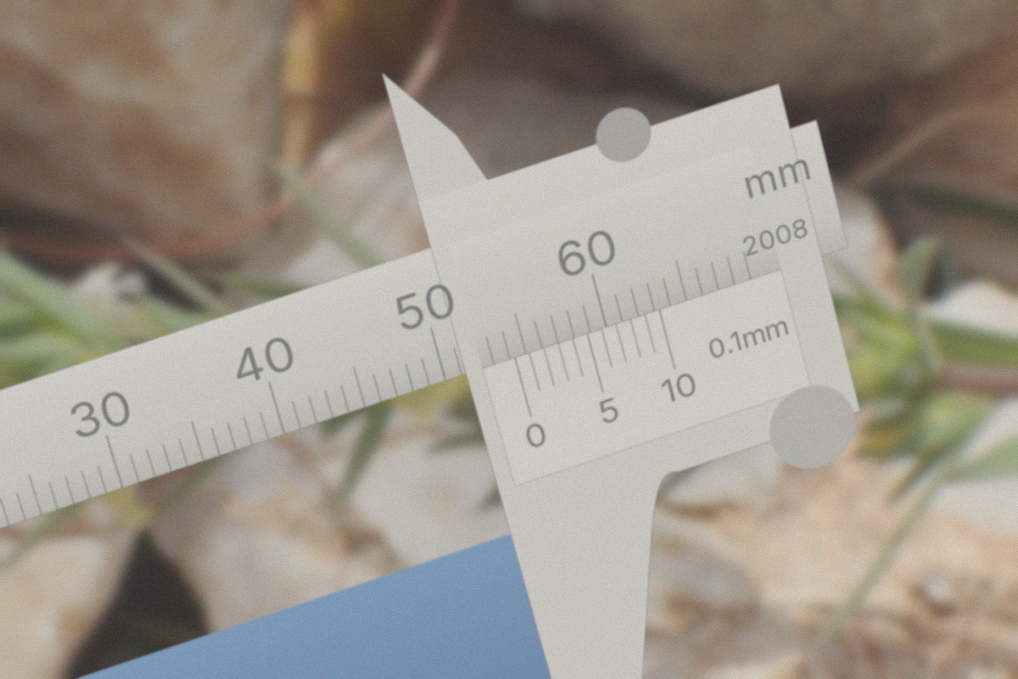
54.3 mm
